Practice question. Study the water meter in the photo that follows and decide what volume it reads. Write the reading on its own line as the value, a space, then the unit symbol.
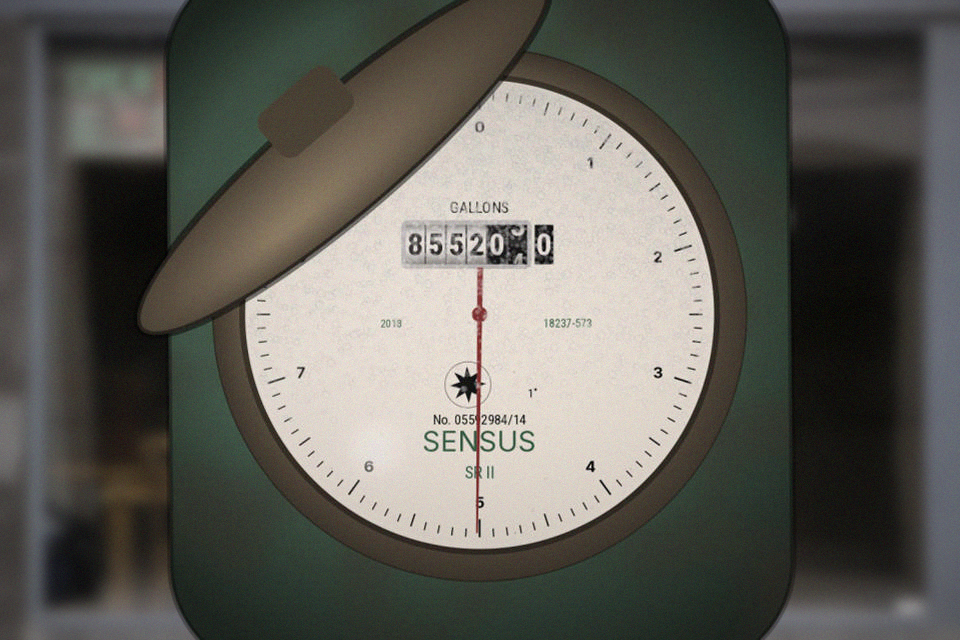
8552035.0 gal
